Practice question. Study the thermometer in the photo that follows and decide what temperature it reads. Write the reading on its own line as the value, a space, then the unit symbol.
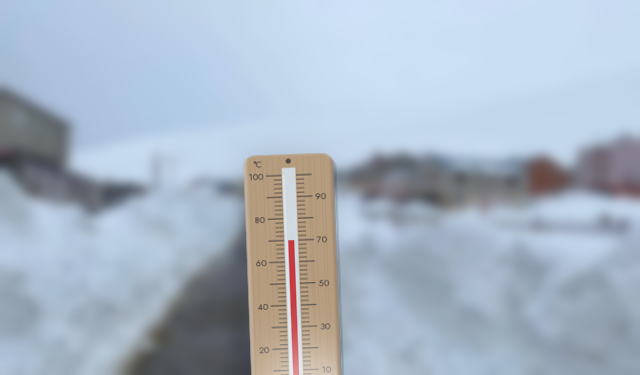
70 °C
